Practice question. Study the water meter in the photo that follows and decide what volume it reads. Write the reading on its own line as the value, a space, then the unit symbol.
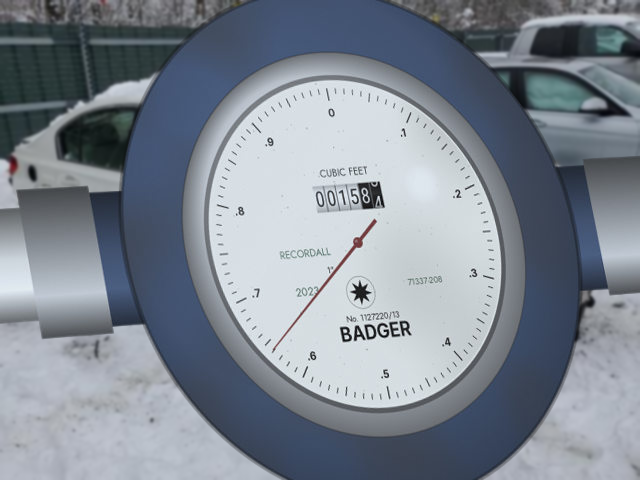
1583.64 ft³
